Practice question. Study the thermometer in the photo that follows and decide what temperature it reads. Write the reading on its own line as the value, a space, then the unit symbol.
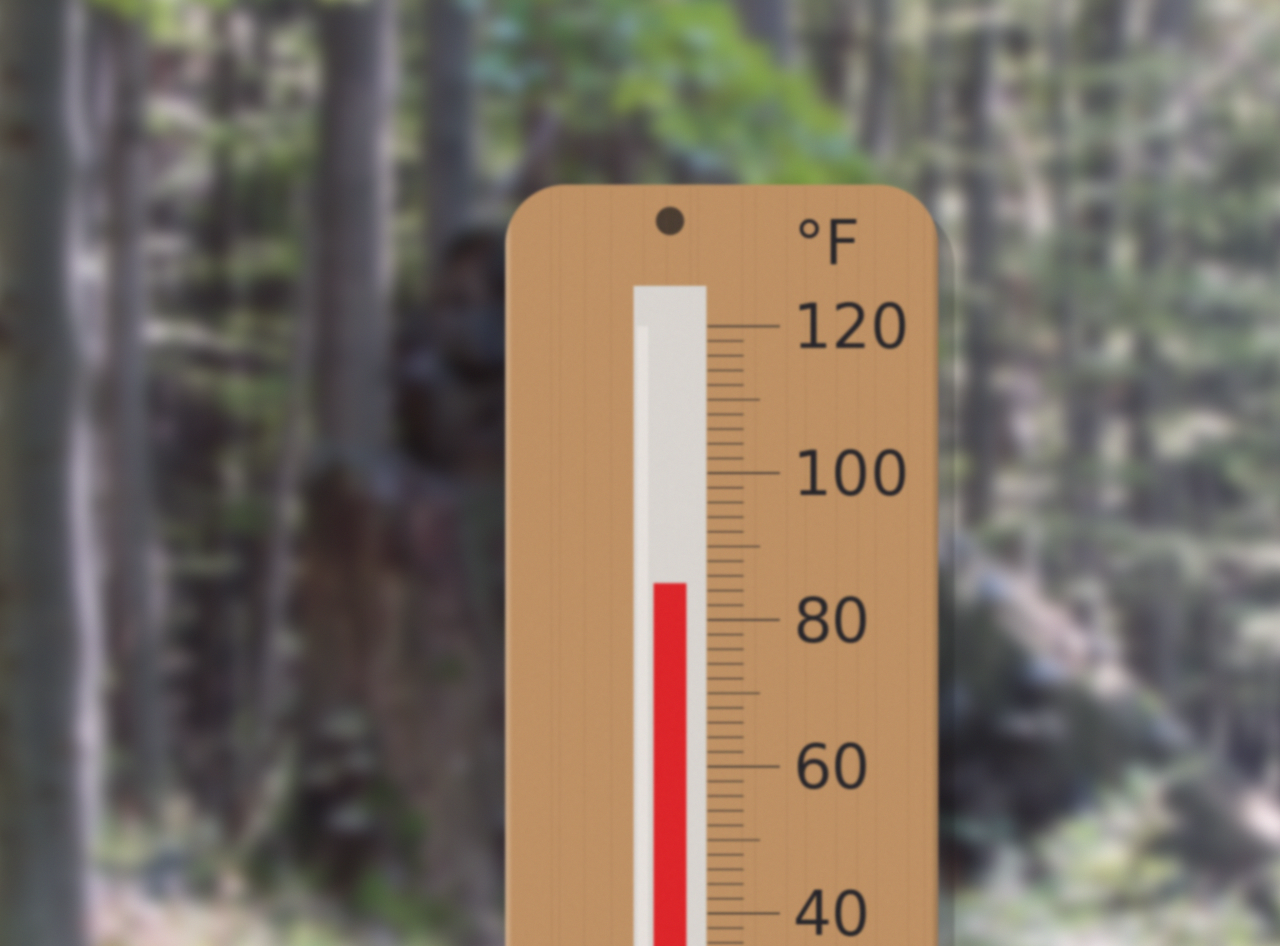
85 °F
